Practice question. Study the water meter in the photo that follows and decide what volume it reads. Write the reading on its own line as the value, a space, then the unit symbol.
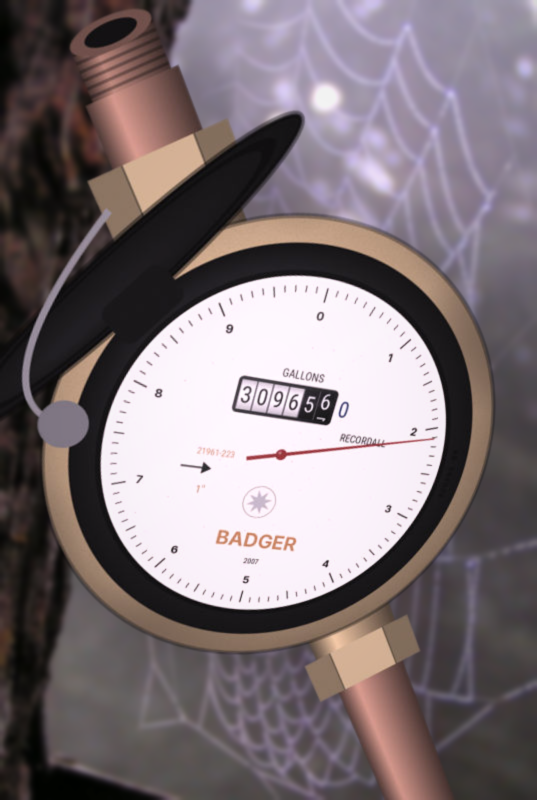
3096562.1 gal
